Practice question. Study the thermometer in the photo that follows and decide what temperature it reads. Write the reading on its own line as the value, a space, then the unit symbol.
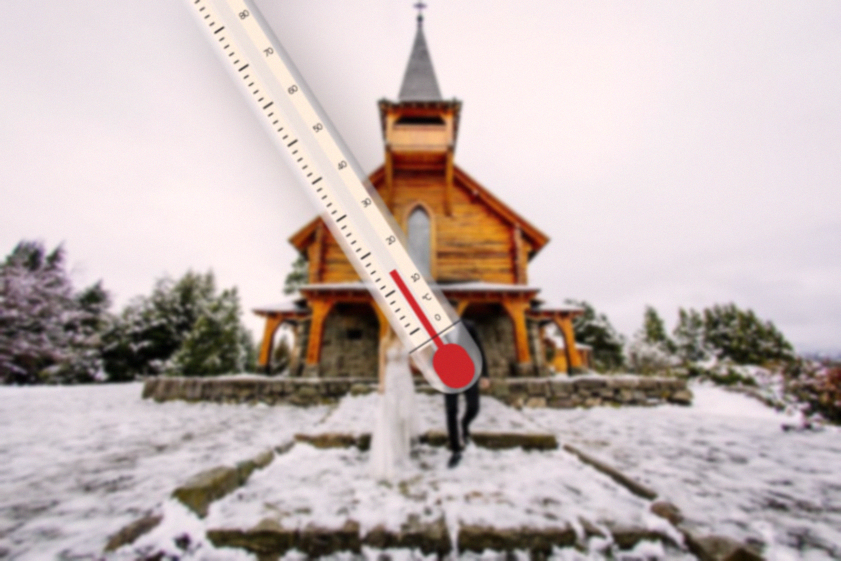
14 °C
